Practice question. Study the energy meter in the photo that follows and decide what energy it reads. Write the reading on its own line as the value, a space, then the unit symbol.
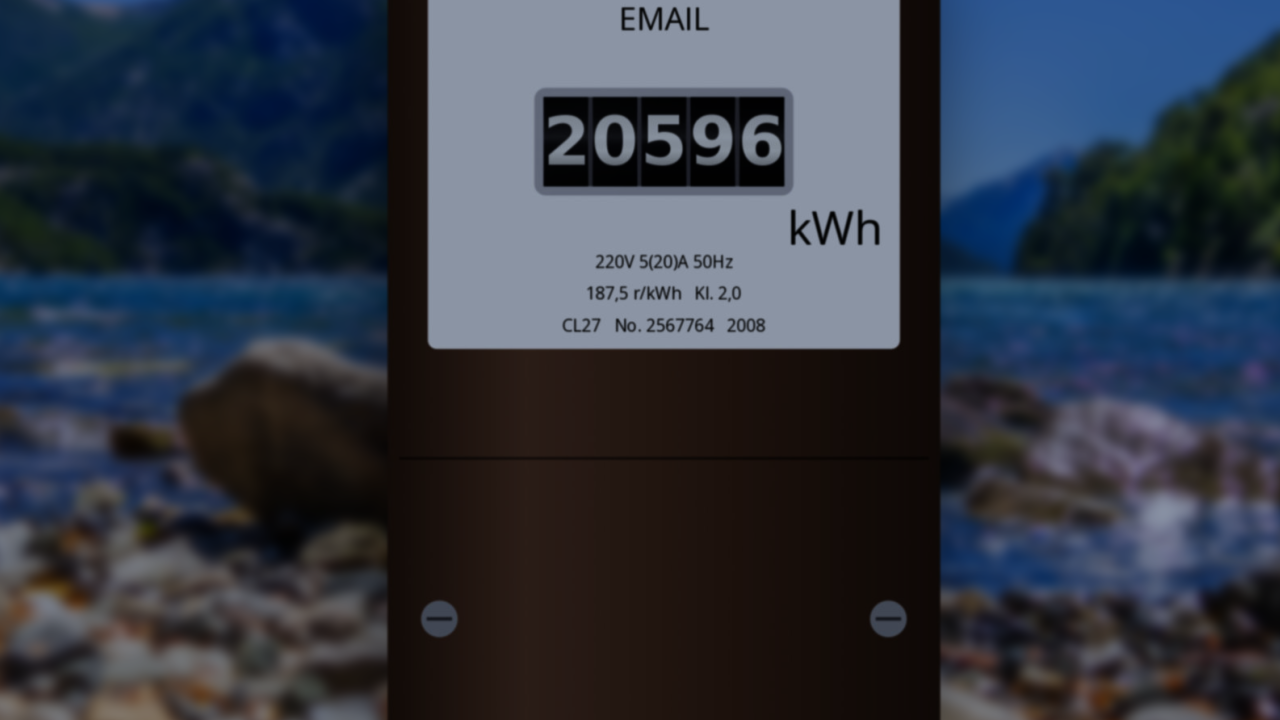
20596 kWh
